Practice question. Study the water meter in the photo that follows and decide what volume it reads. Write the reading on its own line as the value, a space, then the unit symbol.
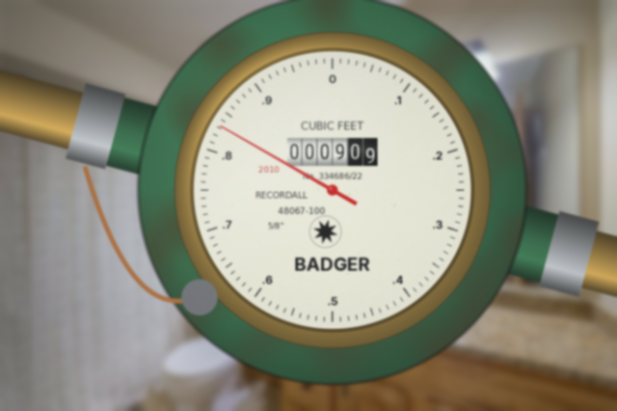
908.83 ft³
